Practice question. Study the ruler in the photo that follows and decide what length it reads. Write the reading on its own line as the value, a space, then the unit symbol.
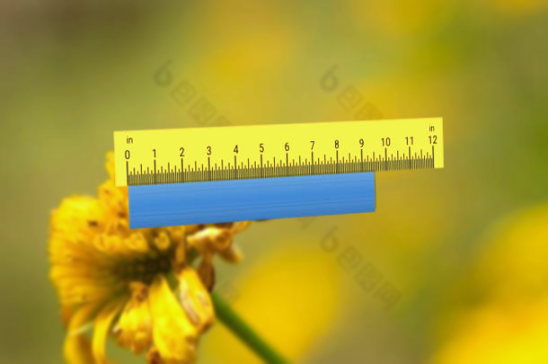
9.5 in
